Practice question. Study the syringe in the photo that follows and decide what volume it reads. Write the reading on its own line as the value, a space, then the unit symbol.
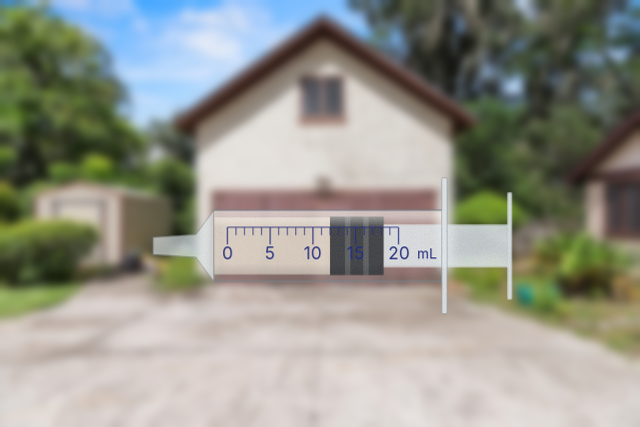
12 mL
